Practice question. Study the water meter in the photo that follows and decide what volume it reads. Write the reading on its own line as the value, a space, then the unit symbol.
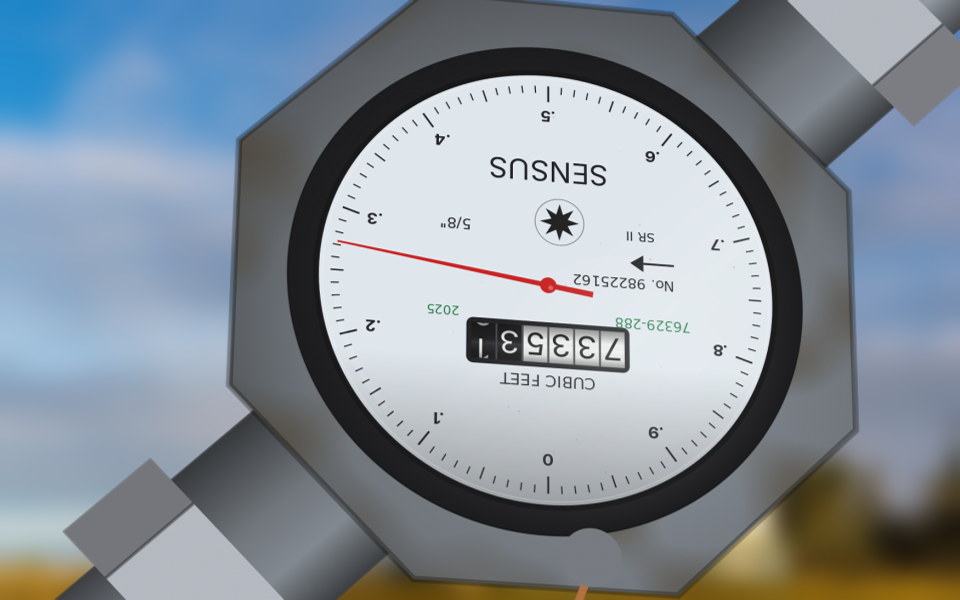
733531.27 ft³
